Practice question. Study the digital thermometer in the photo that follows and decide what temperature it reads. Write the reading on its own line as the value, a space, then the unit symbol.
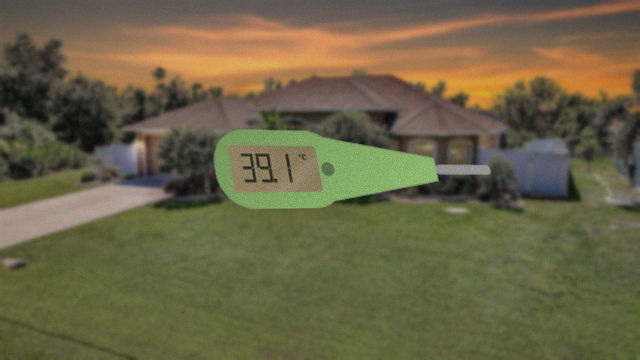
39.1 °C
